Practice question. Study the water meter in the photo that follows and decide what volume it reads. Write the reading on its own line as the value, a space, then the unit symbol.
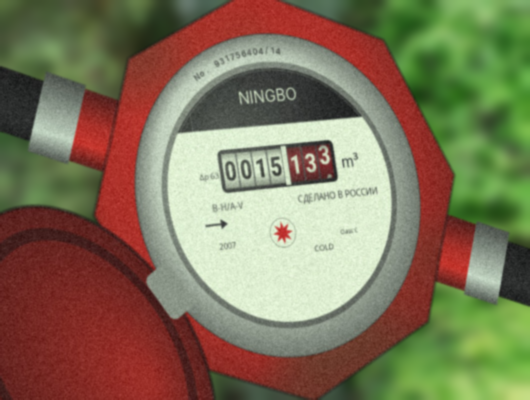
15.133 m³
